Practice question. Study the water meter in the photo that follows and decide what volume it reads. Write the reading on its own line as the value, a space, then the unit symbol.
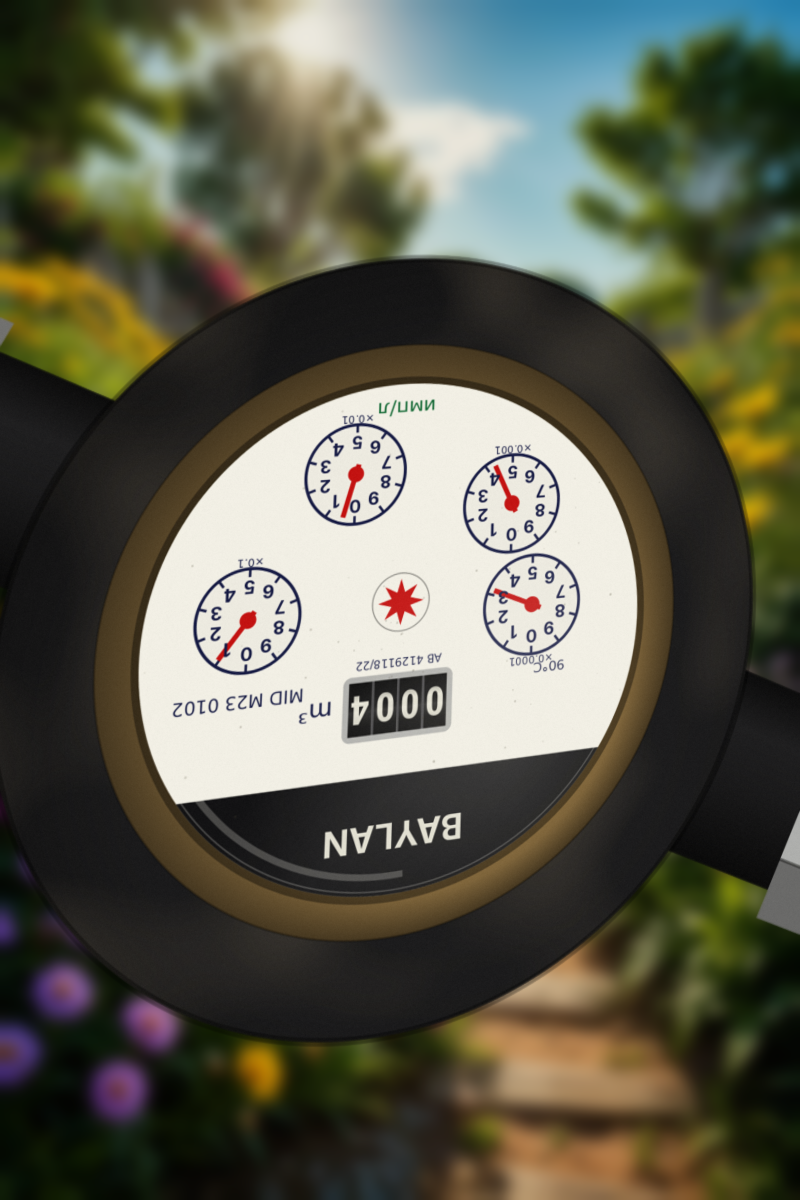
4.1043 m³
